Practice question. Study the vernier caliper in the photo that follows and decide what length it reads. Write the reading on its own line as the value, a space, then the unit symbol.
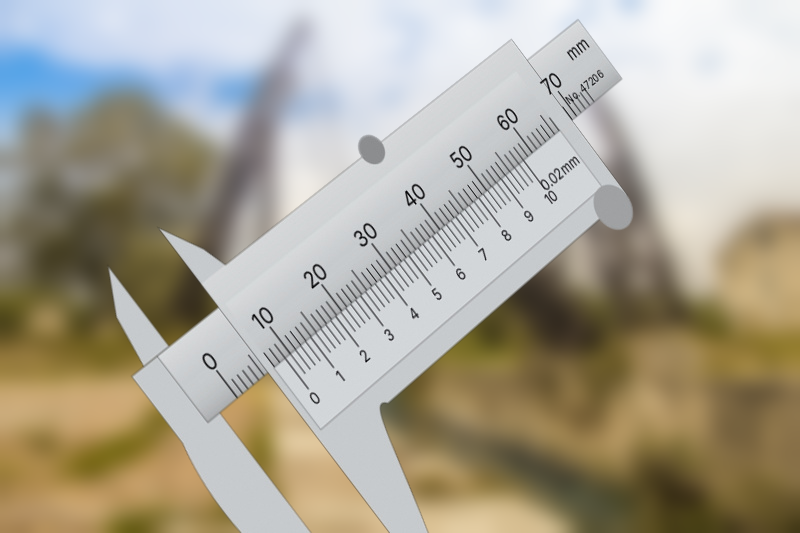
9.0 mm
